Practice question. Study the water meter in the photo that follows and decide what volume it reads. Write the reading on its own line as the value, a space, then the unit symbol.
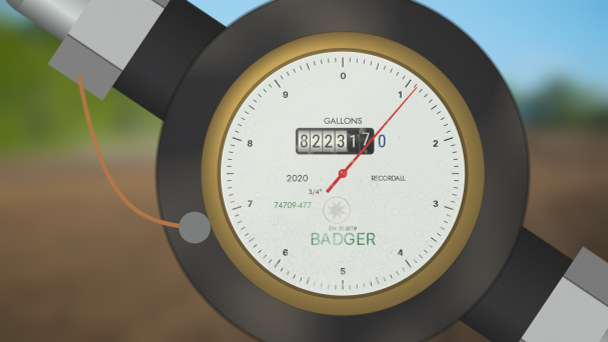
8223171.1 gal
